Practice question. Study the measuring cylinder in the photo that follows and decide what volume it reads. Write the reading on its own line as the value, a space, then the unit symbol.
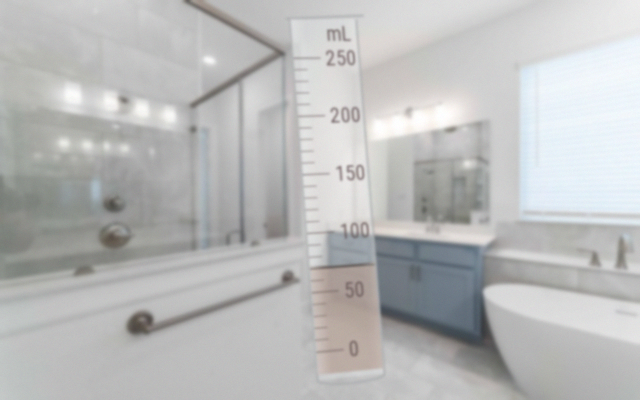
70 mL
